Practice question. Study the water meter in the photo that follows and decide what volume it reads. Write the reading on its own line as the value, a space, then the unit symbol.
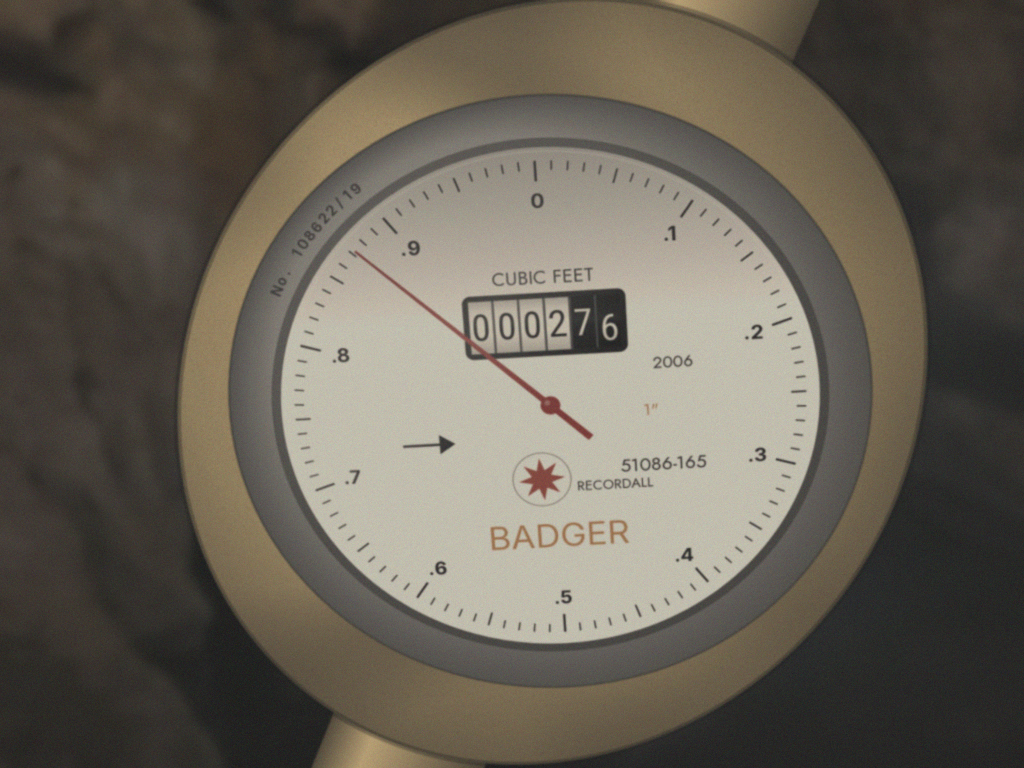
275.87 ft³
